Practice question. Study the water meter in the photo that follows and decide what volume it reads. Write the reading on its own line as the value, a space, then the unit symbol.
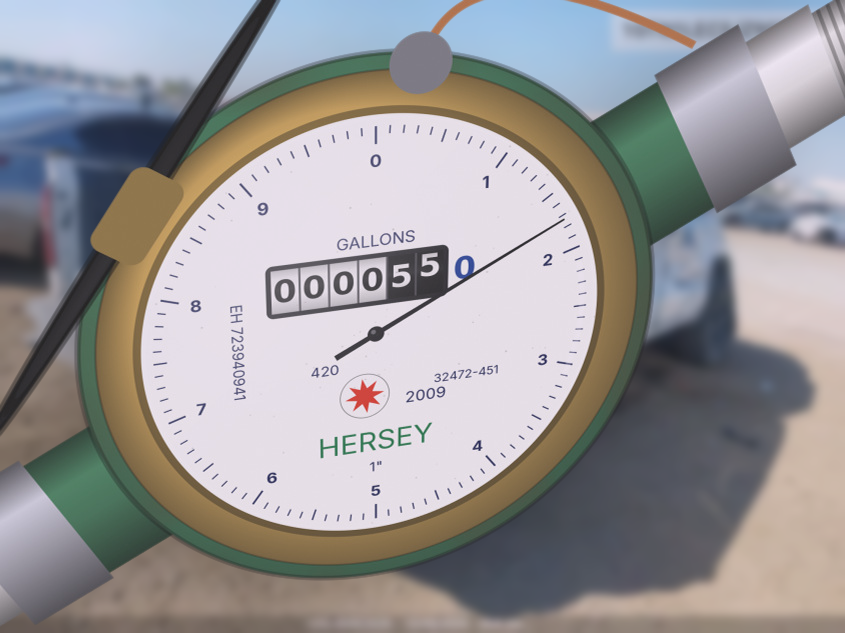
551.7 gal
